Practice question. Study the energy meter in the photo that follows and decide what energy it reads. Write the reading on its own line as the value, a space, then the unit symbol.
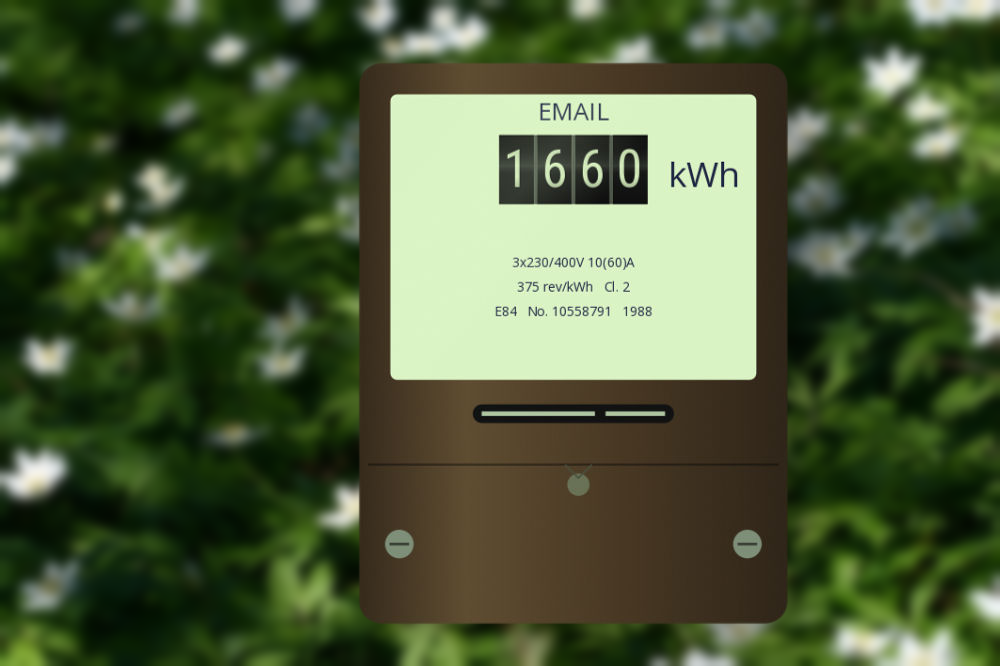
1660 kWh
